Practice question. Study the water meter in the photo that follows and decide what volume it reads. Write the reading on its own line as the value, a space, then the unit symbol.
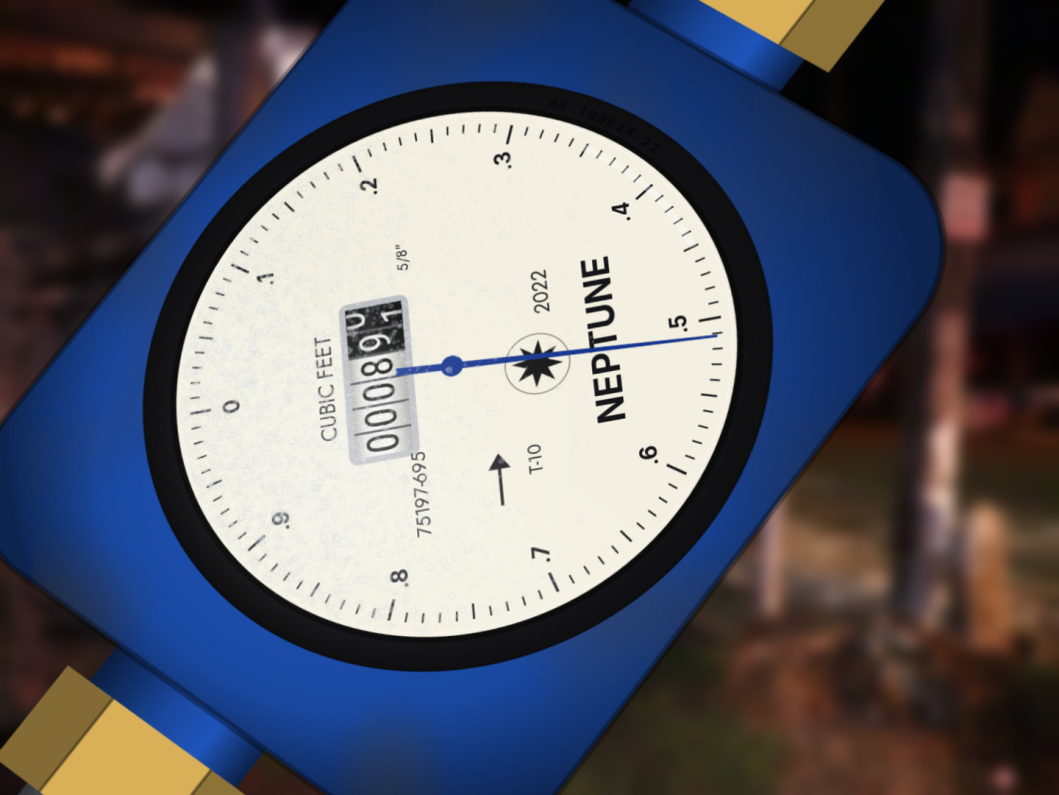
890.51 ft³
